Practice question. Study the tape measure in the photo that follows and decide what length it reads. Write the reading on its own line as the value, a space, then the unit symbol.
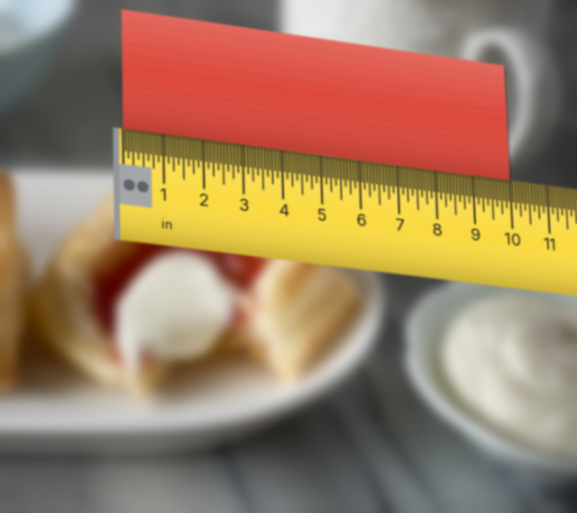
10 in
